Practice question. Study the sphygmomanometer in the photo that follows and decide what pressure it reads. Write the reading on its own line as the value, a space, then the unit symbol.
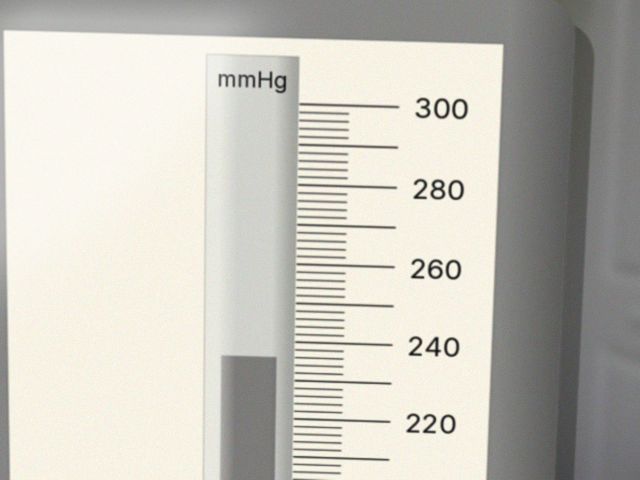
236 mmHg
